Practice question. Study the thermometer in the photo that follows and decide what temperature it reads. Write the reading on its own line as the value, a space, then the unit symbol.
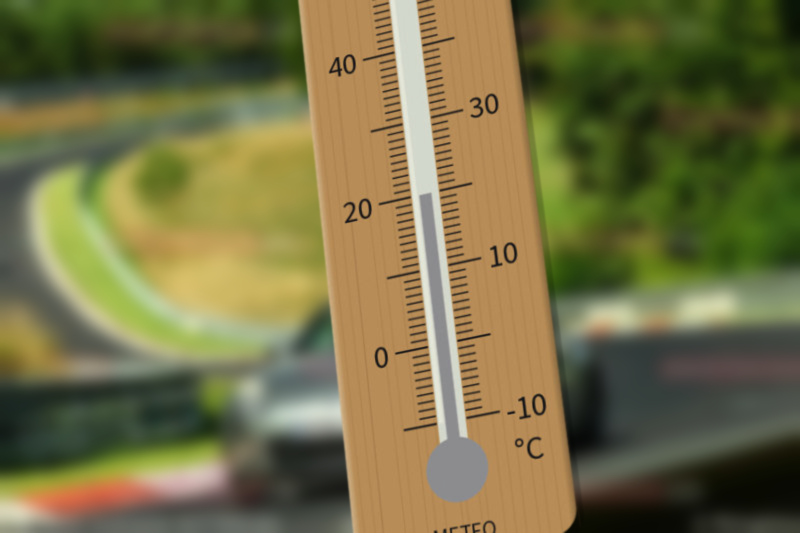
20 °C
